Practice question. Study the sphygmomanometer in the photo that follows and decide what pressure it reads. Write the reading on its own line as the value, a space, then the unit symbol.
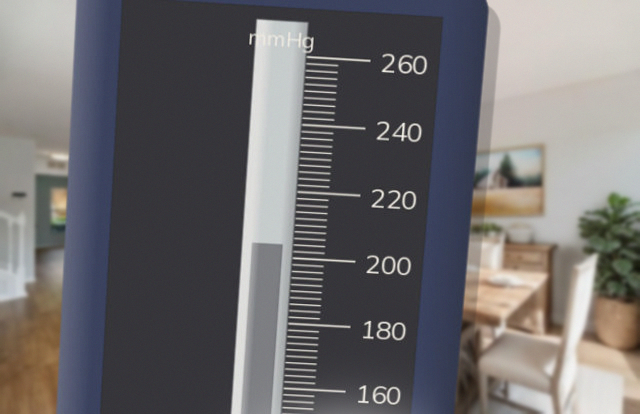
204 mmHg
